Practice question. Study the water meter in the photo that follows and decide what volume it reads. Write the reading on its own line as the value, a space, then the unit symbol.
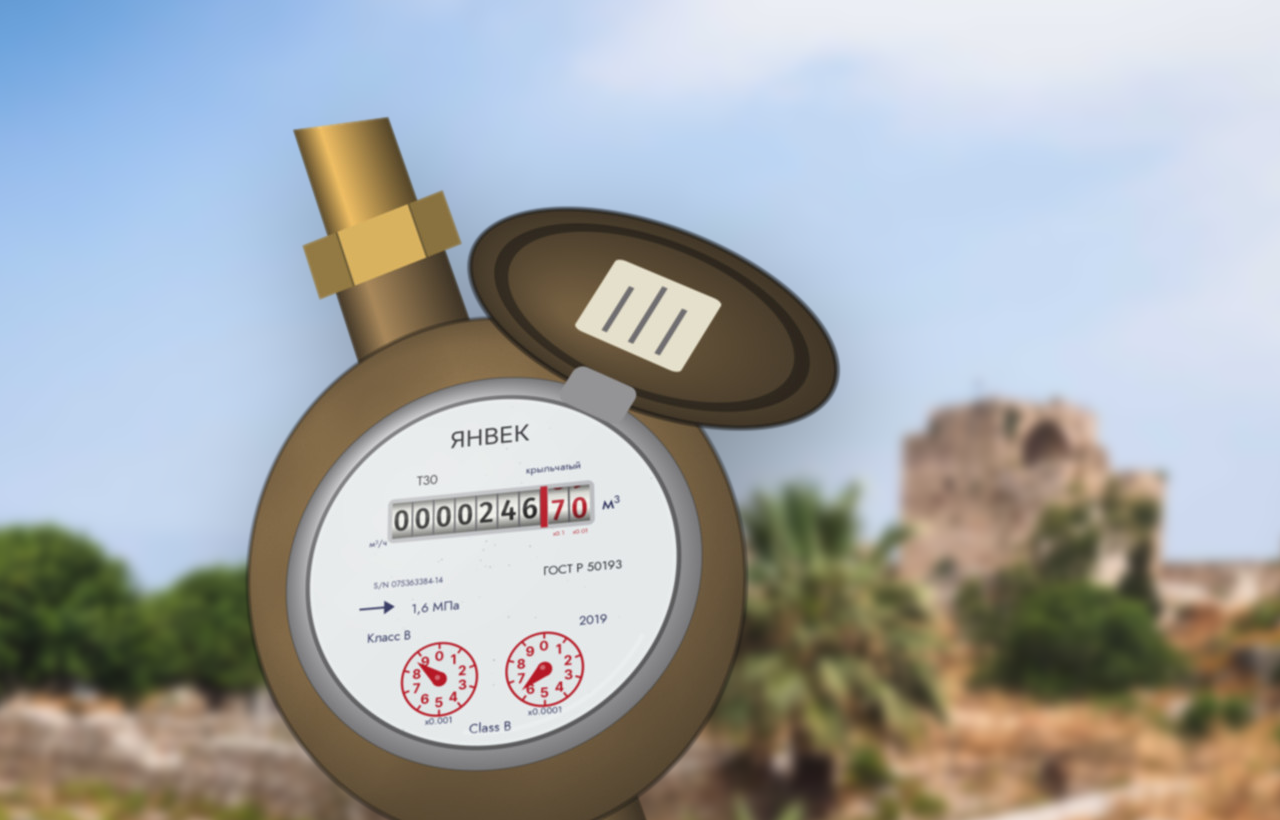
246.6986 m³
